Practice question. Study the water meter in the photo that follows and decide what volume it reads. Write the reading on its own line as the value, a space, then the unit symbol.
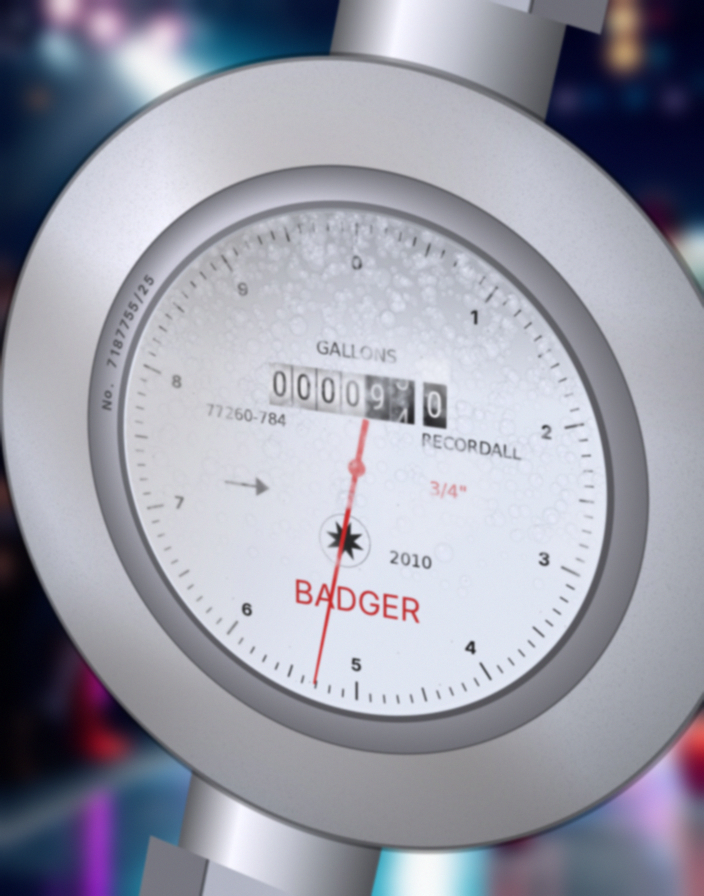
935.3 gal
